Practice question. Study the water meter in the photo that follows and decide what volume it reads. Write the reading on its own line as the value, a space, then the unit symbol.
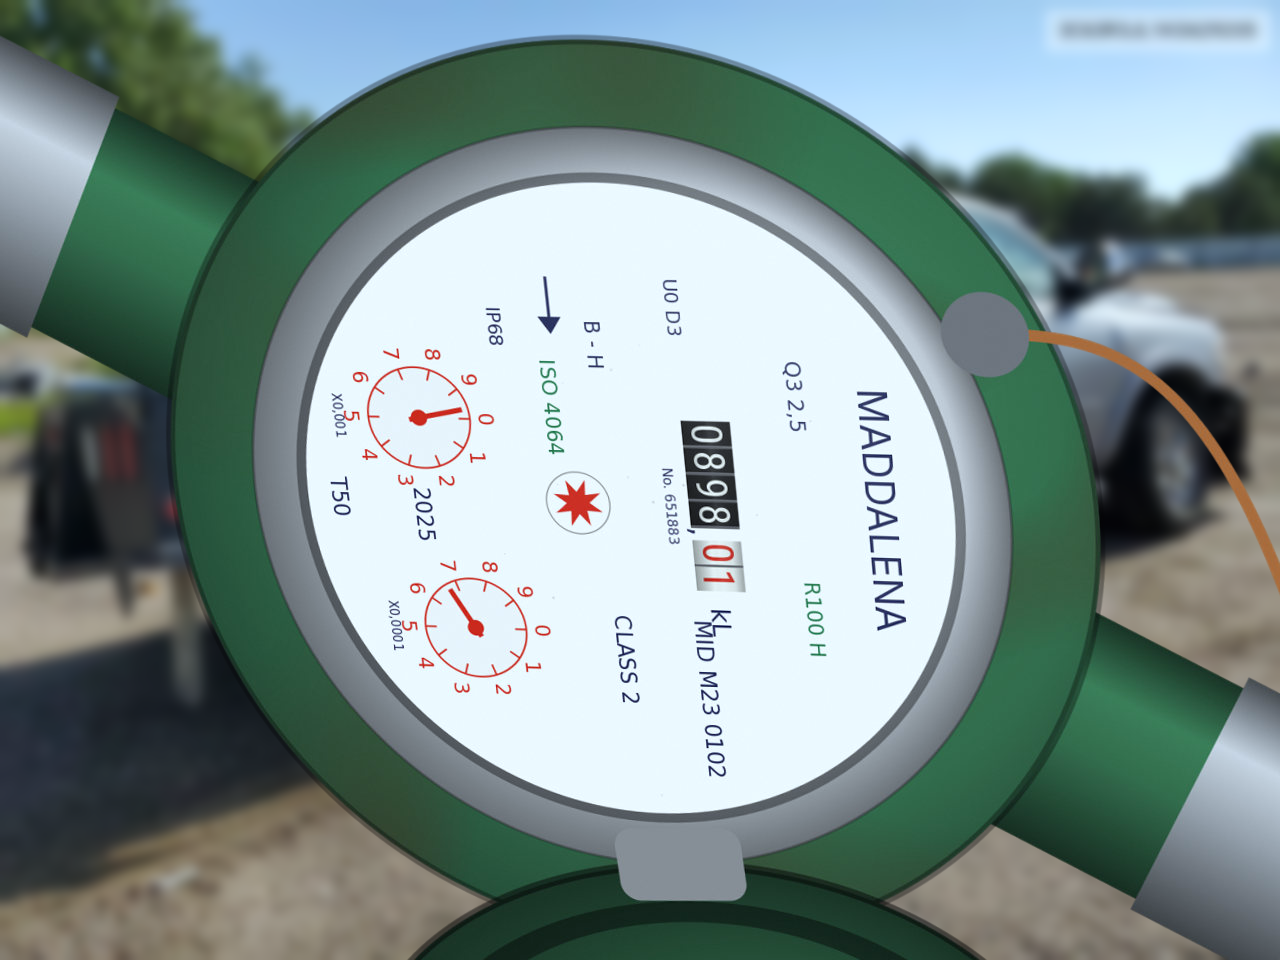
898.0096 kL
